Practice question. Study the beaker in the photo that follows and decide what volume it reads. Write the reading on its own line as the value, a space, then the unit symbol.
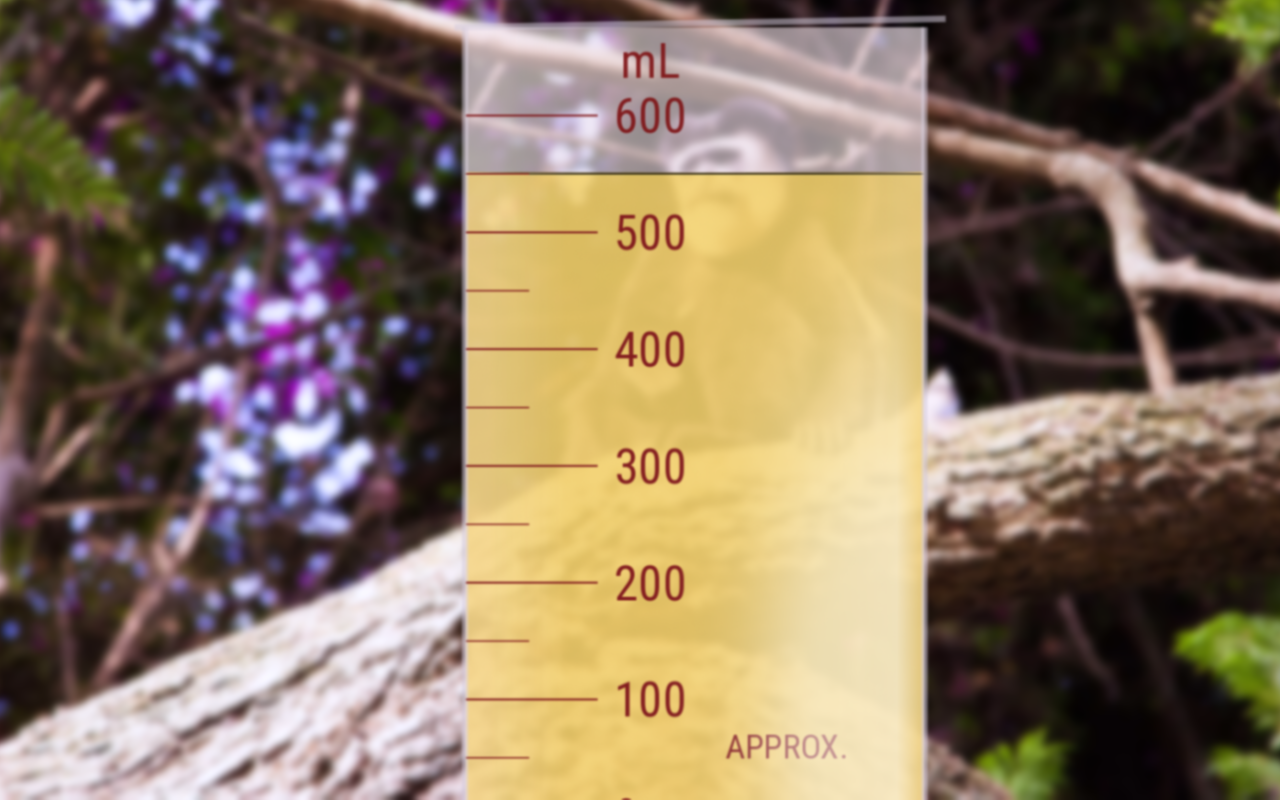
550 mL
